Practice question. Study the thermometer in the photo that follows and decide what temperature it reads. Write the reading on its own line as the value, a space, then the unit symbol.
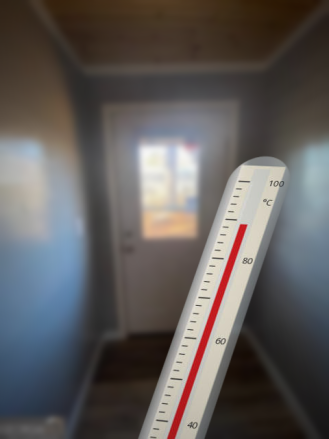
89 °C
